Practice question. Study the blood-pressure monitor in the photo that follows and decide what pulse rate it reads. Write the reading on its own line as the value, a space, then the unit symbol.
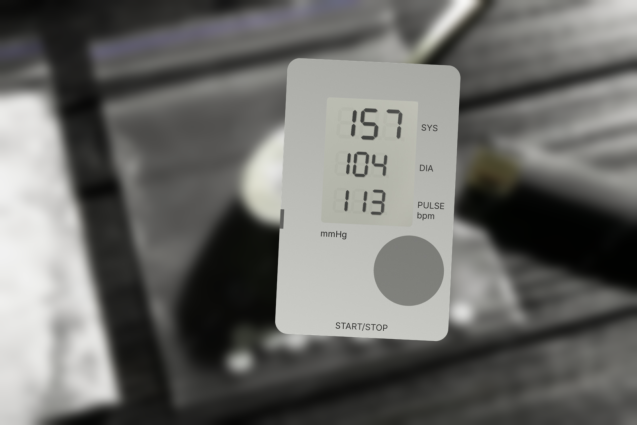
113 bpm
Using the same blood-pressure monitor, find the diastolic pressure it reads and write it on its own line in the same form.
104 mmHg
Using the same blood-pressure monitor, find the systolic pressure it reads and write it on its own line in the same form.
157 mmHg
